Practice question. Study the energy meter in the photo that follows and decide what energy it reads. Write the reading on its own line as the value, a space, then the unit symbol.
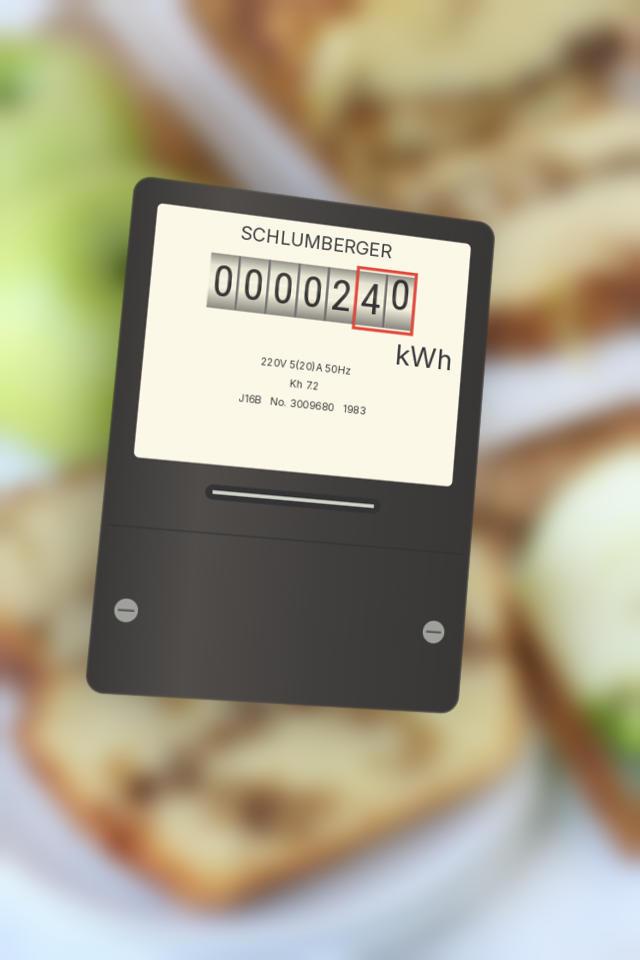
2.40 kWh
